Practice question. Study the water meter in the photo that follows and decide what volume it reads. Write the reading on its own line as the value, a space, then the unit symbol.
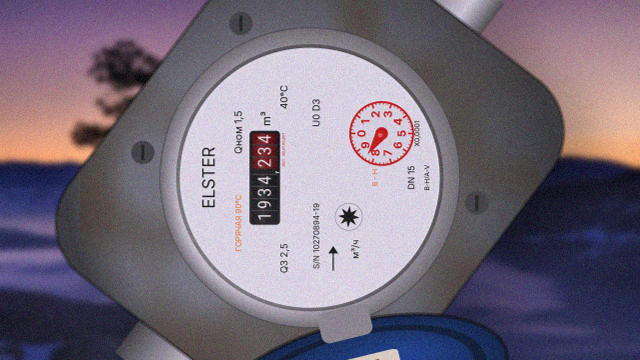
1934.2348 m³
